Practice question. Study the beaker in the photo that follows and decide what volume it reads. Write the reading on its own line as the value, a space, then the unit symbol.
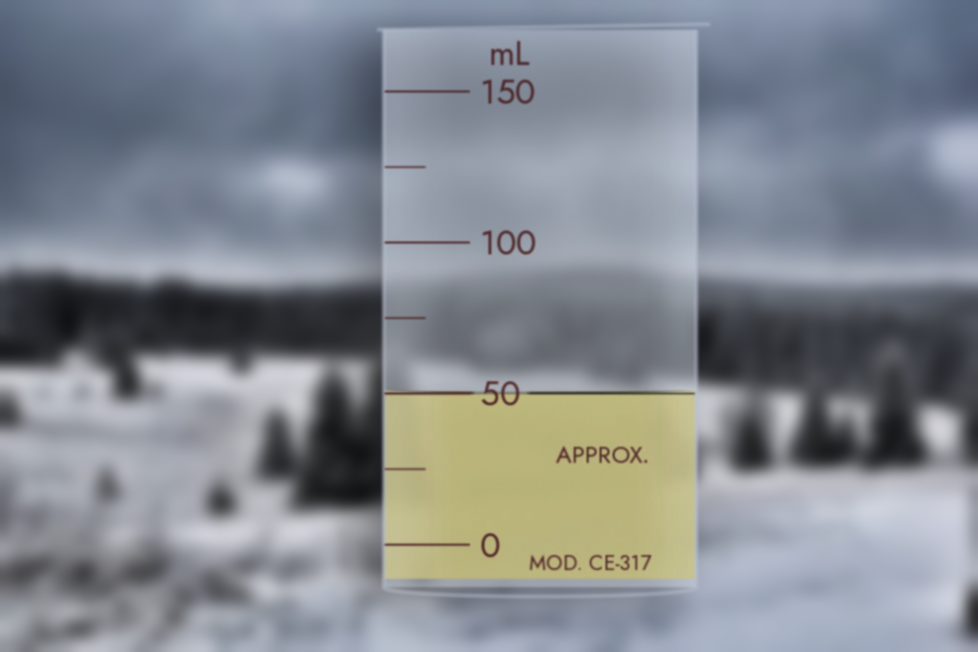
50 mL
